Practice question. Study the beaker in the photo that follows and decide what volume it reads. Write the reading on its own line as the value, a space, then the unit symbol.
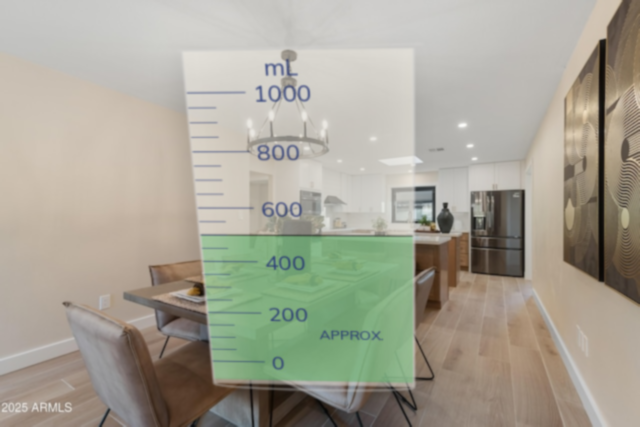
500 mL
